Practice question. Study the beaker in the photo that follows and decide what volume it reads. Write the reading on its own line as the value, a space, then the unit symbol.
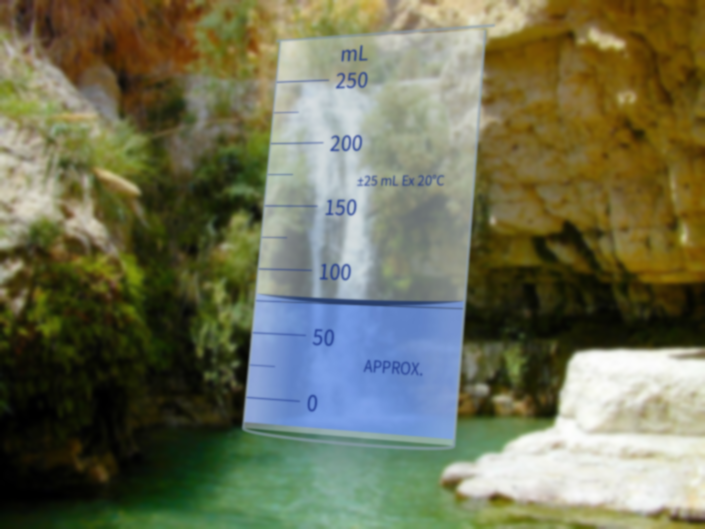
75 mL
